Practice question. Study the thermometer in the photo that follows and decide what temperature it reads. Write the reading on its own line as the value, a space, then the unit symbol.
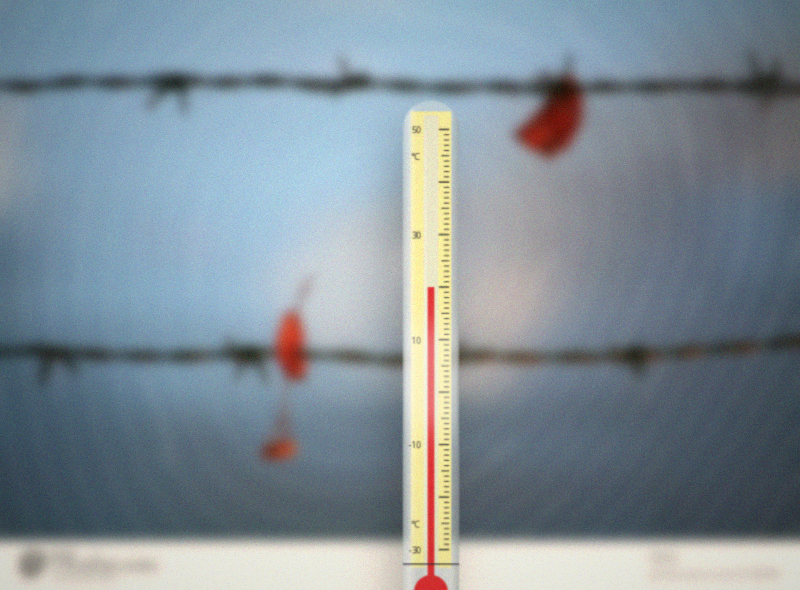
20 °C
